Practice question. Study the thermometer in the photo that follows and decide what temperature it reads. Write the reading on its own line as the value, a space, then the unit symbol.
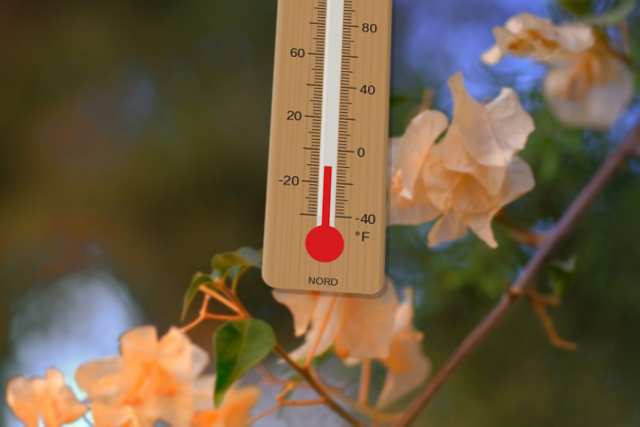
-10 °F
